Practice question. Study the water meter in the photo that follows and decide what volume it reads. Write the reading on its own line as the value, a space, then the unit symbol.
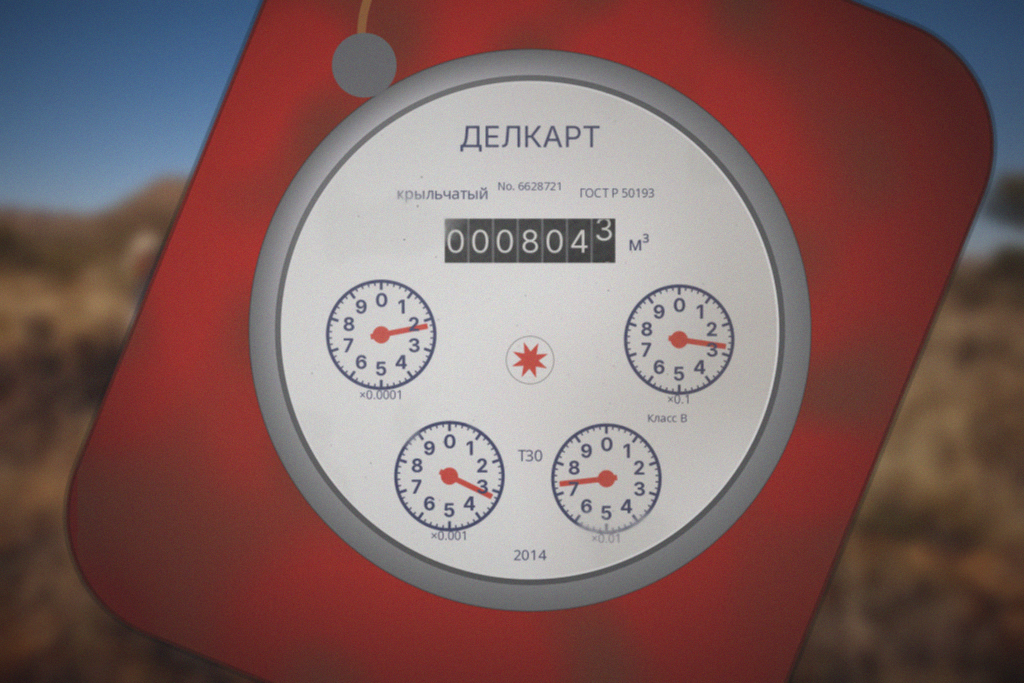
8043.2732 m³
